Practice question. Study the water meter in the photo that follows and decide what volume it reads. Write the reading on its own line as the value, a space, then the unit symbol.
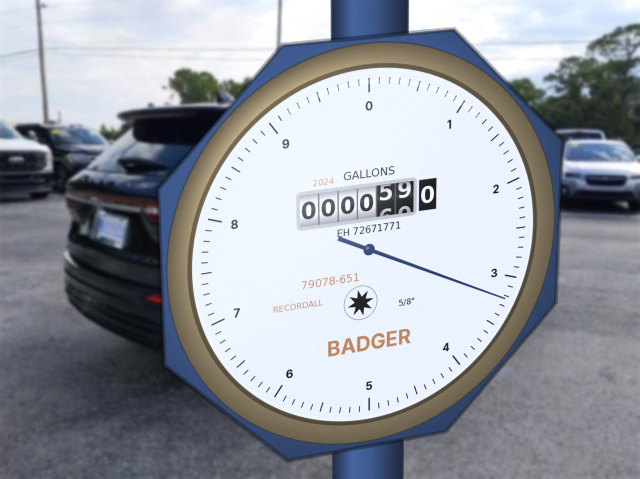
593.2 gal
